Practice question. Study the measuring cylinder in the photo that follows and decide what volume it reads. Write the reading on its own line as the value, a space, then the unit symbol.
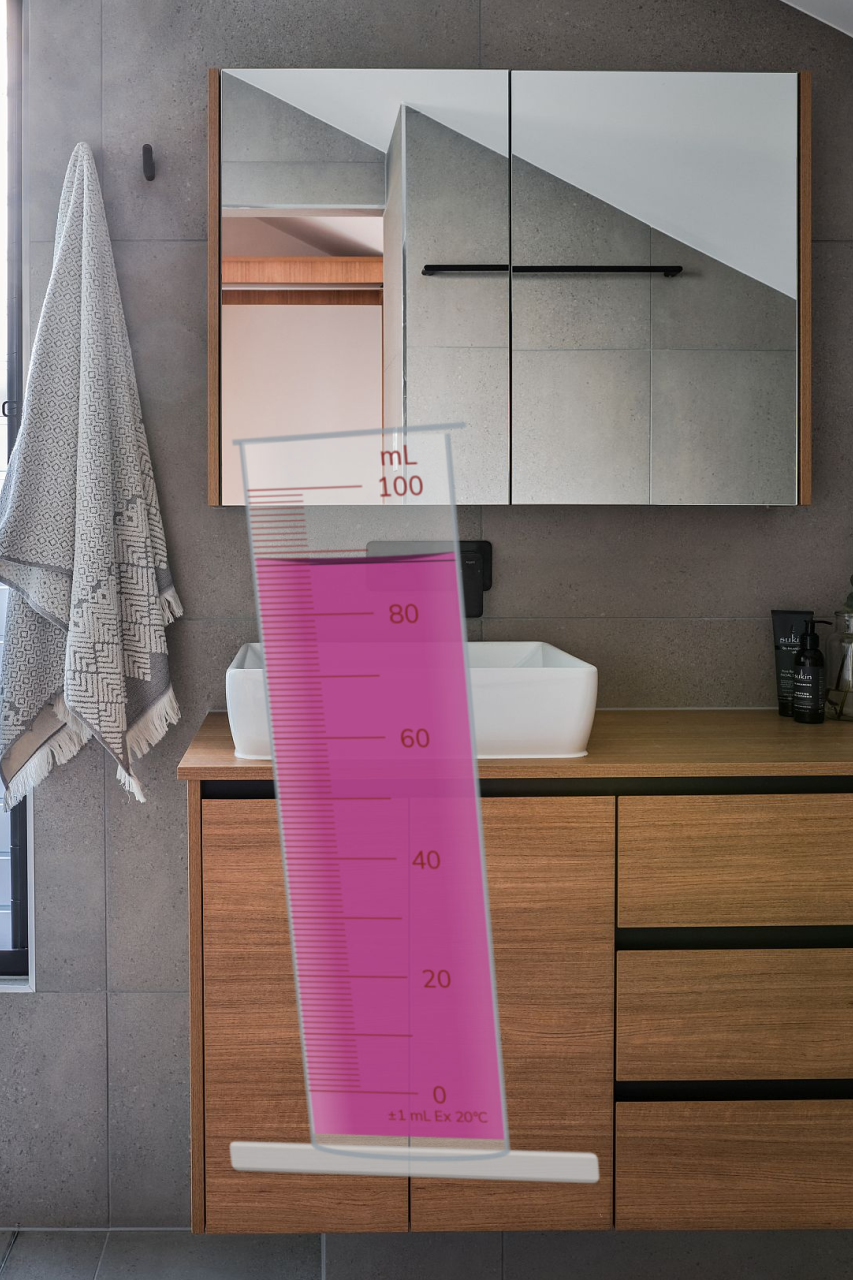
88 mL
